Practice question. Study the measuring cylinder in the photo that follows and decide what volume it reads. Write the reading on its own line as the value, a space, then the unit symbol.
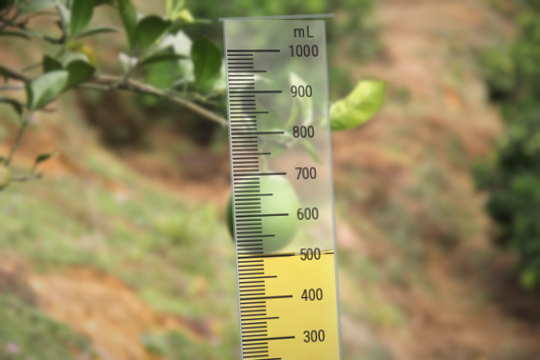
500 mL
